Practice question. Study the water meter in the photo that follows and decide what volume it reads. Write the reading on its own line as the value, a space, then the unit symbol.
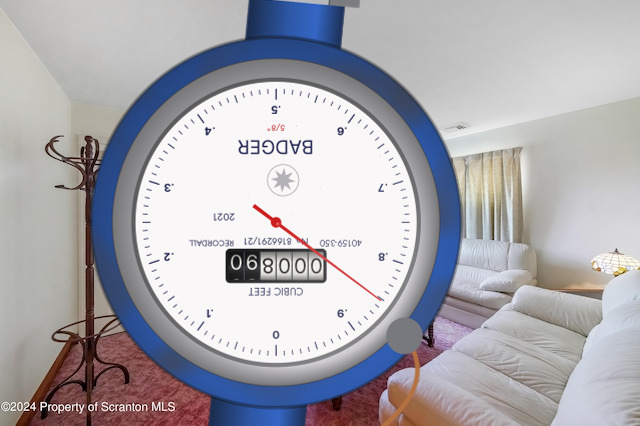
889.85 ft³
